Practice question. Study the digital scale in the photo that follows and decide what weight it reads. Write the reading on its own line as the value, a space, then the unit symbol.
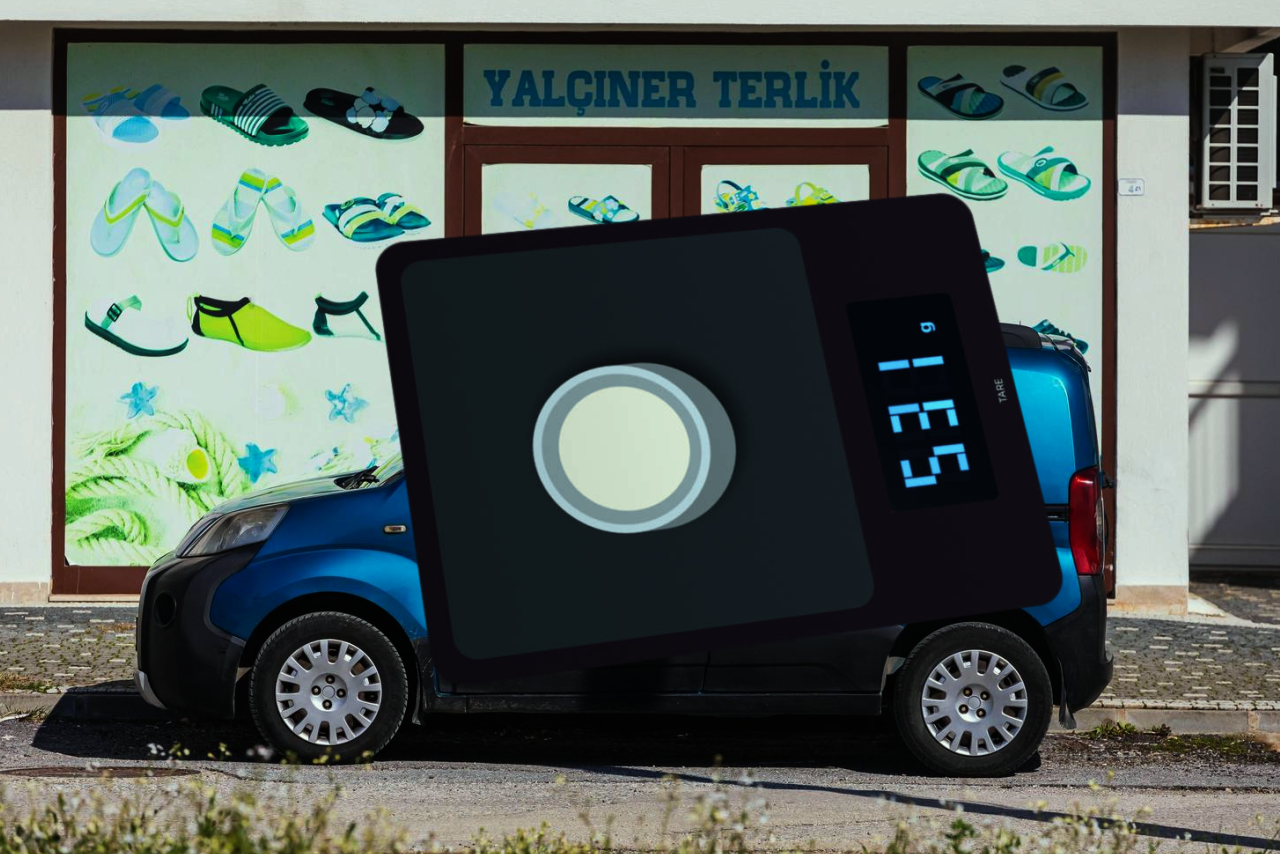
531 g
